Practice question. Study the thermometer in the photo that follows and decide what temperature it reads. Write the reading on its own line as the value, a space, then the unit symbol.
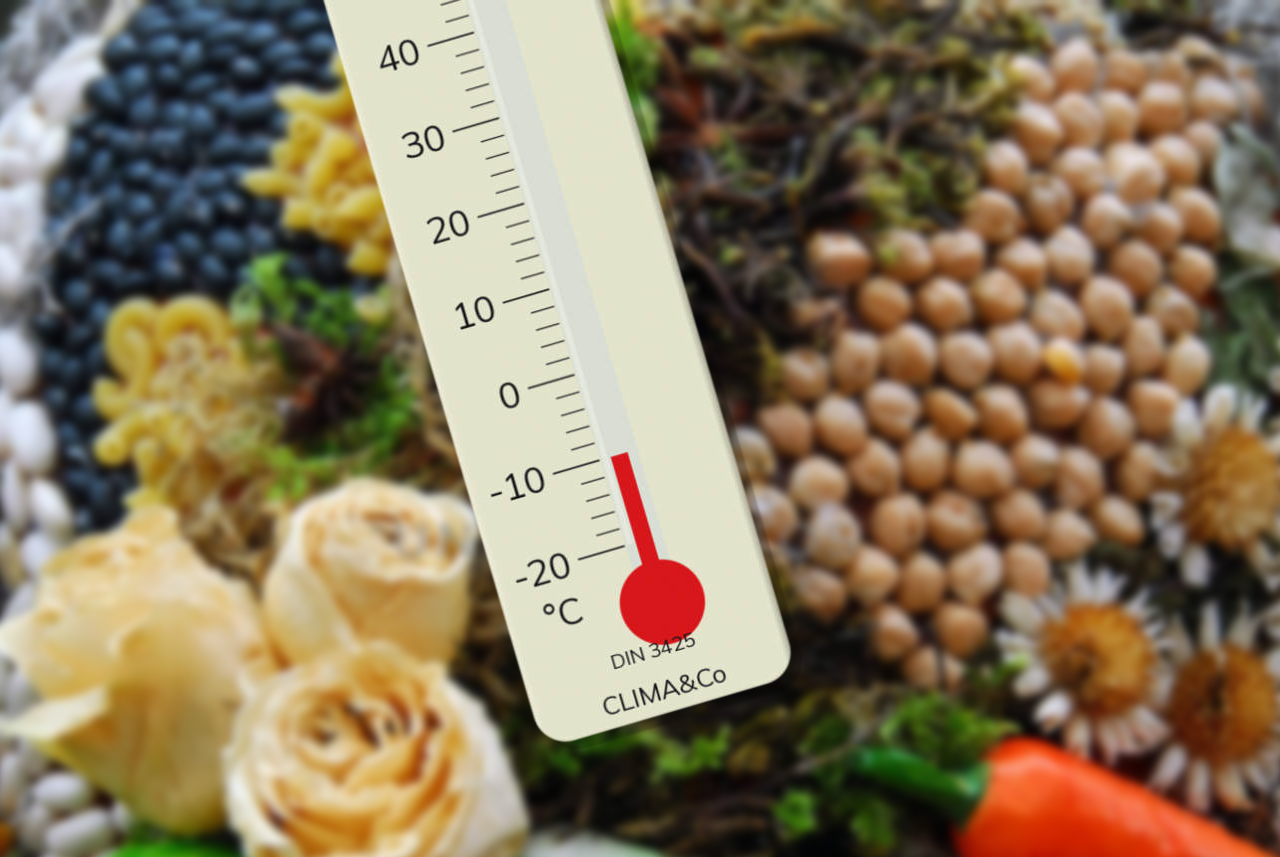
-10 °C
